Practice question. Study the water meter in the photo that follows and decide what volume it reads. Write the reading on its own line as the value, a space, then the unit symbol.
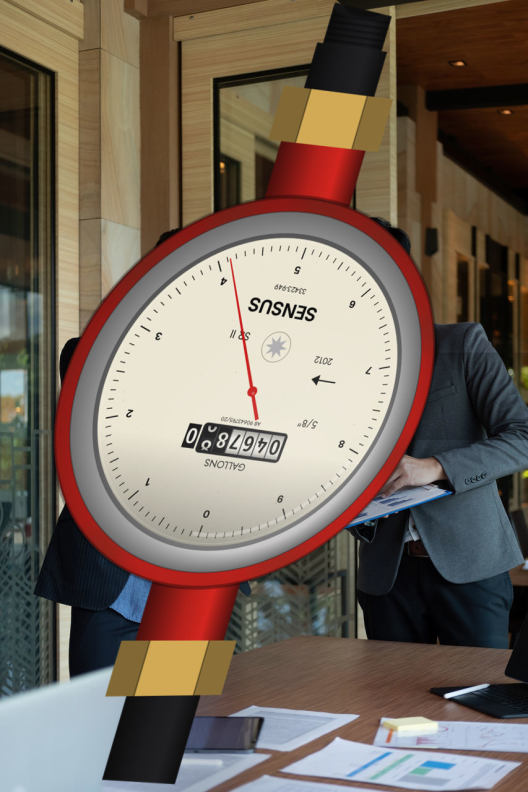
467884.1 gal
